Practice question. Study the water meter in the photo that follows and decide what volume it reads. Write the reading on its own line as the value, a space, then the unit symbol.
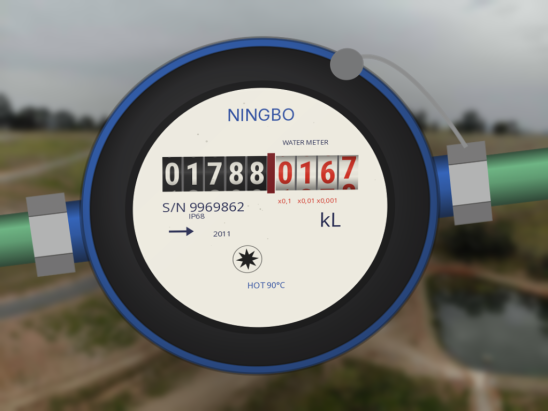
1788.0167 kL
